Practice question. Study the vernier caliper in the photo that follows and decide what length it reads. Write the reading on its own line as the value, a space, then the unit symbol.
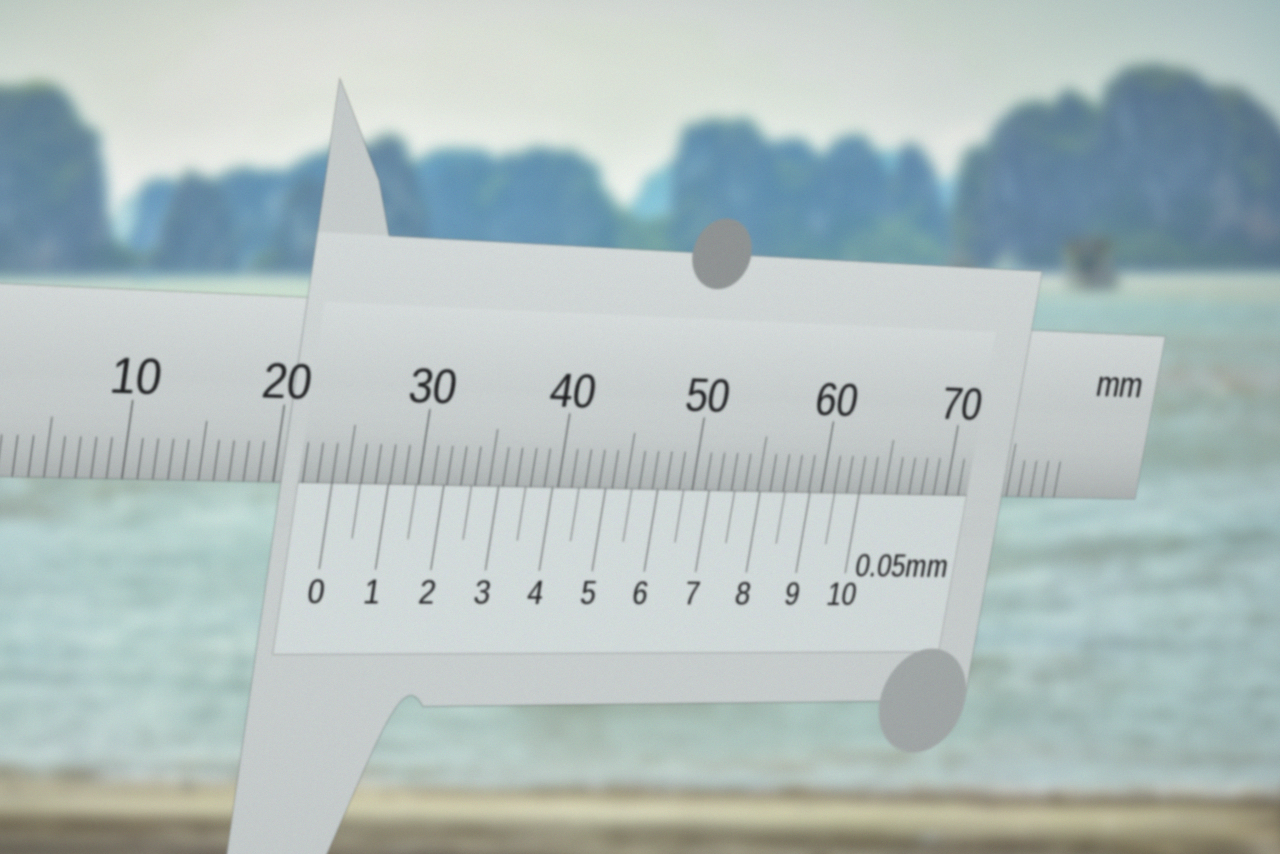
24.0 mm
